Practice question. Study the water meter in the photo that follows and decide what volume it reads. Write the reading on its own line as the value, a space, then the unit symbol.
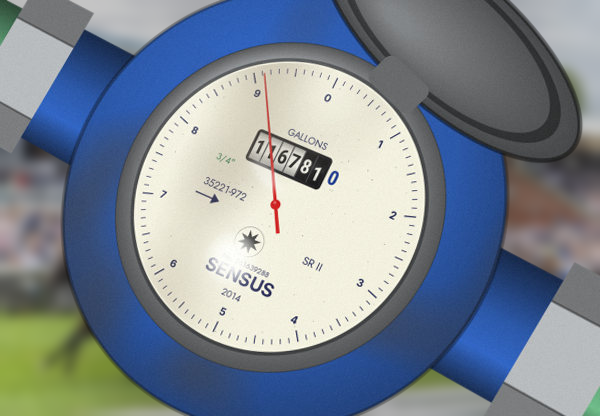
1167809.1 gal
